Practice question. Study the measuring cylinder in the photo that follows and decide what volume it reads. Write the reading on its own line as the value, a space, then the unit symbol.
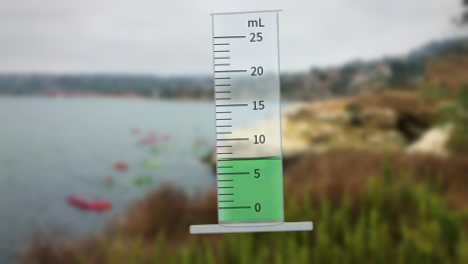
7 mL
